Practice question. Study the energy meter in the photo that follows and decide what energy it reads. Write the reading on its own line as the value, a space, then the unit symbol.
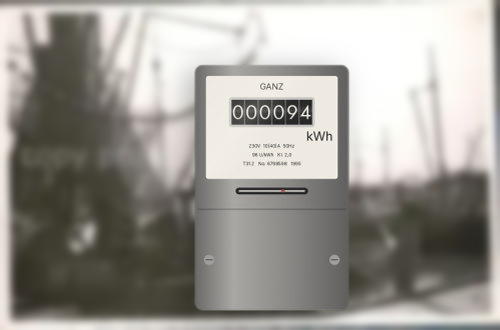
94 kWh
